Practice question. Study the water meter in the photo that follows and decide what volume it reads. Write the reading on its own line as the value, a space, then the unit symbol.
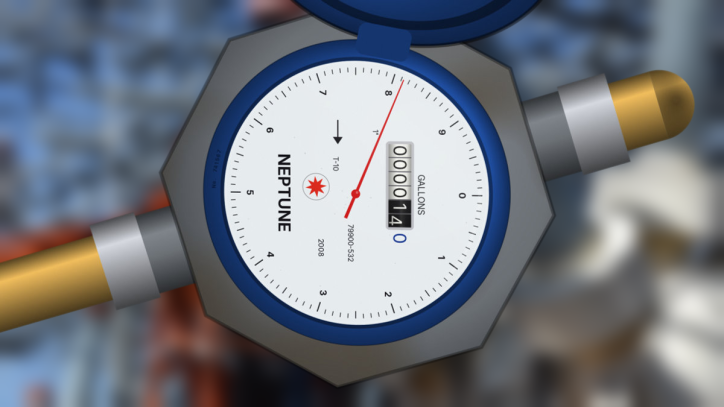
138.1 gal
